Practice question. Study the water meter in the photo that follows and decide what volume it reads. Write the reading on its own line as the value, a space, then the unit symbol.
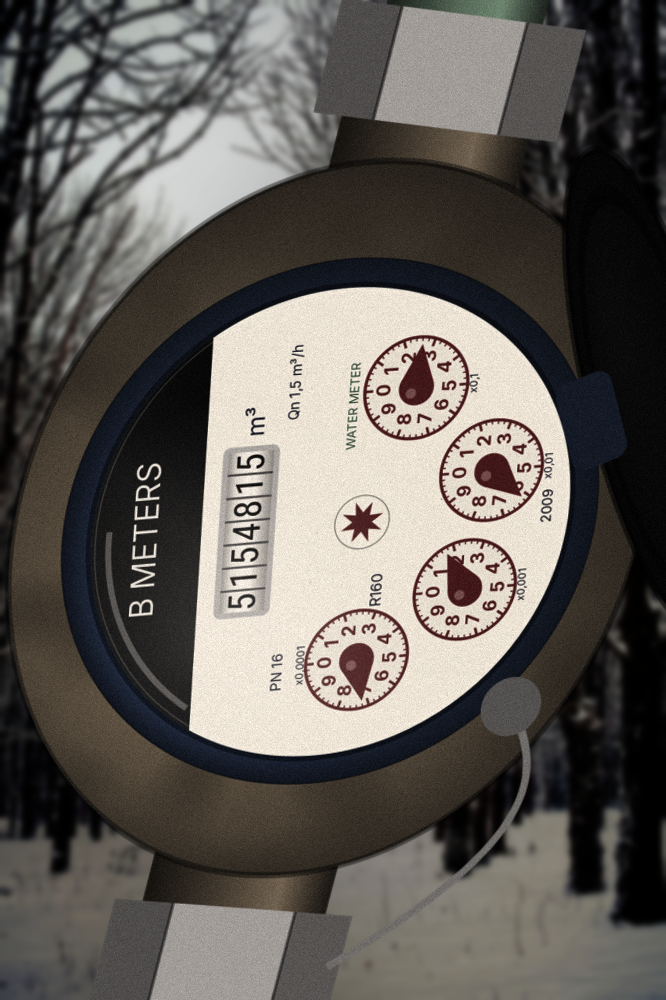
5154815.2617 m³
